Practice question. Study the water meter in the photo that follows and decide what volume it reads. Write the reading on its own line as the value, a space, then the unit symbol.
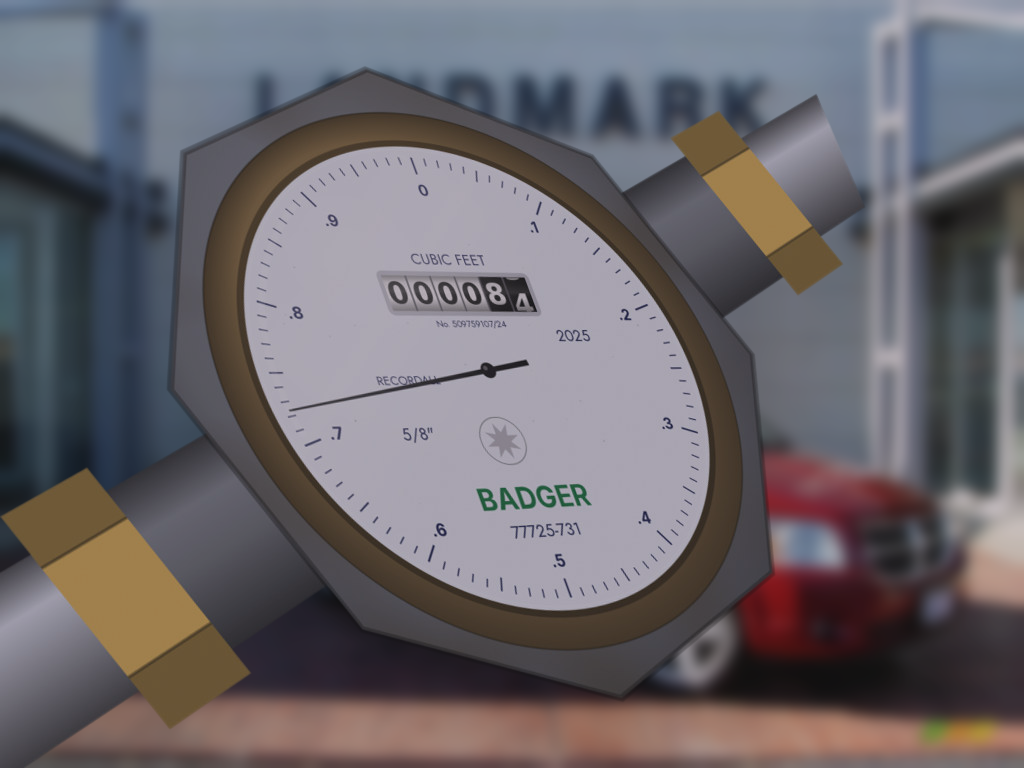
83.72 ft³
